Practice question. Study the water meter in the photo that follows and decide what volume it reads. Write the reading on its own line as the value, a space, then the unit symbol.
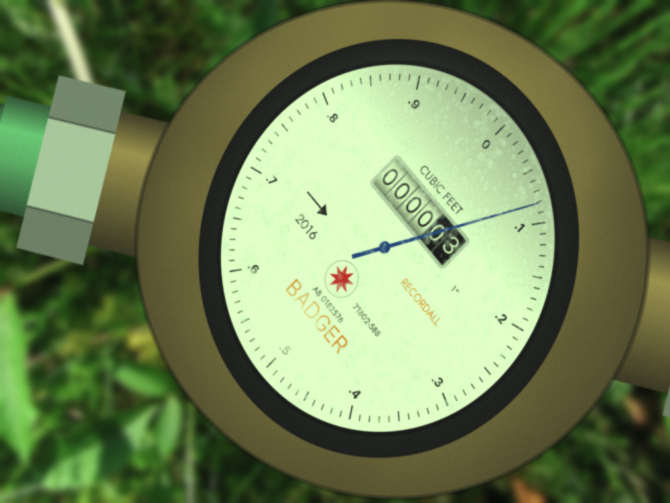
3.08 ft³
